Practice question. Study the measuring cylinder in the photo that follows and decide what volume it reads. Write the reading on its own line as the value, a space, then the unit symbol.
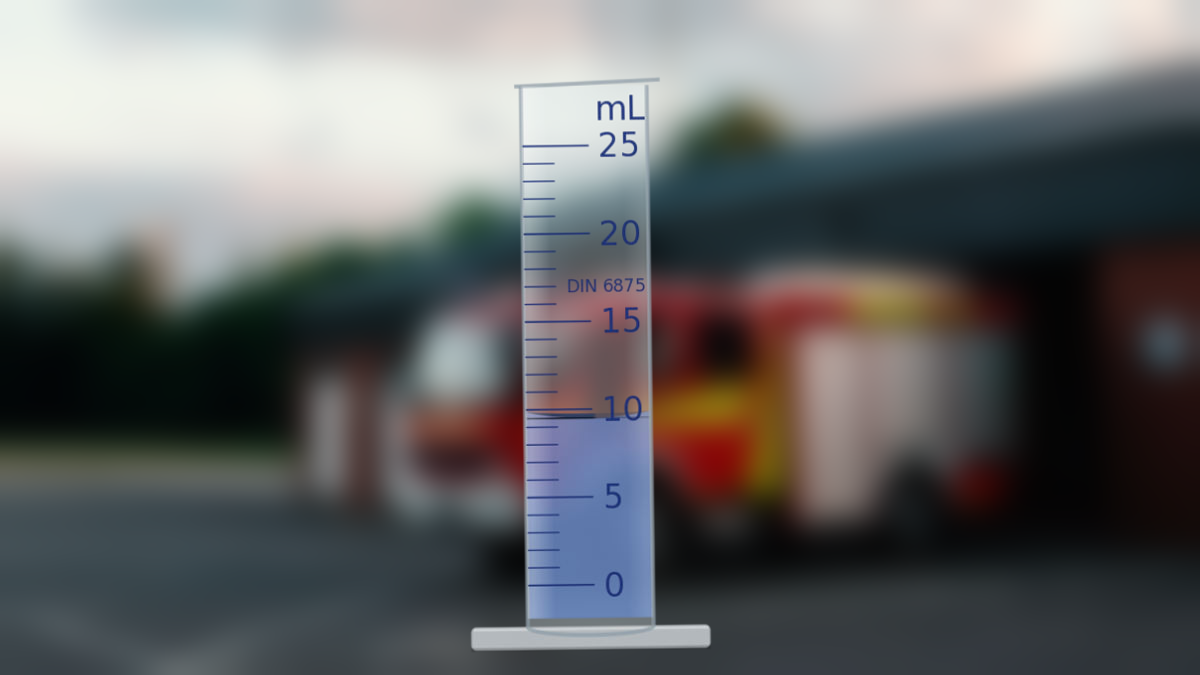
9.5 mL
